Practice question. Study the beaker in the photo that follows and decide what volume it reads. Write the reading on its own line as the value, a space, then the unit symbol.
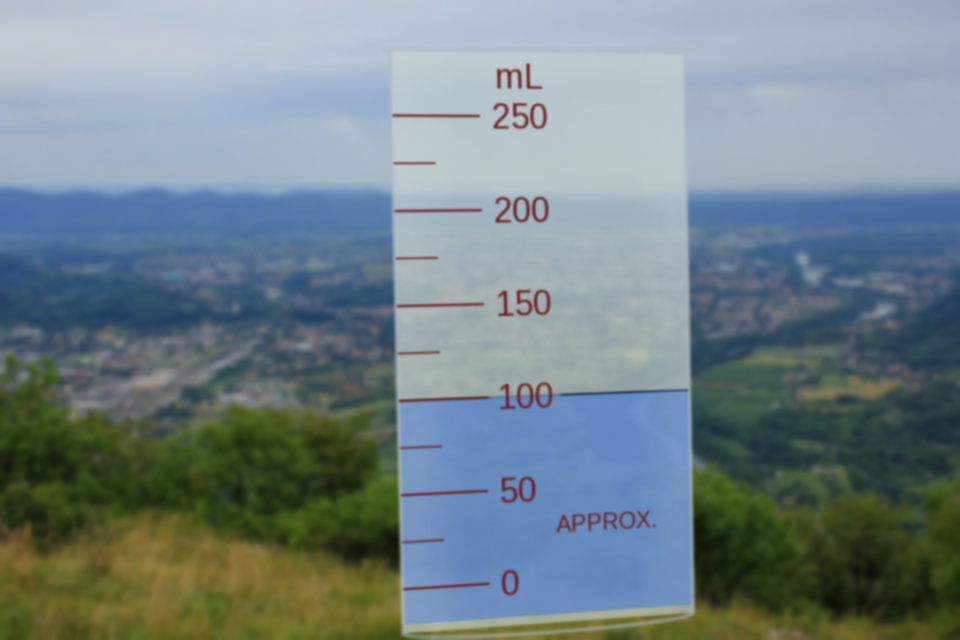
100 mL
